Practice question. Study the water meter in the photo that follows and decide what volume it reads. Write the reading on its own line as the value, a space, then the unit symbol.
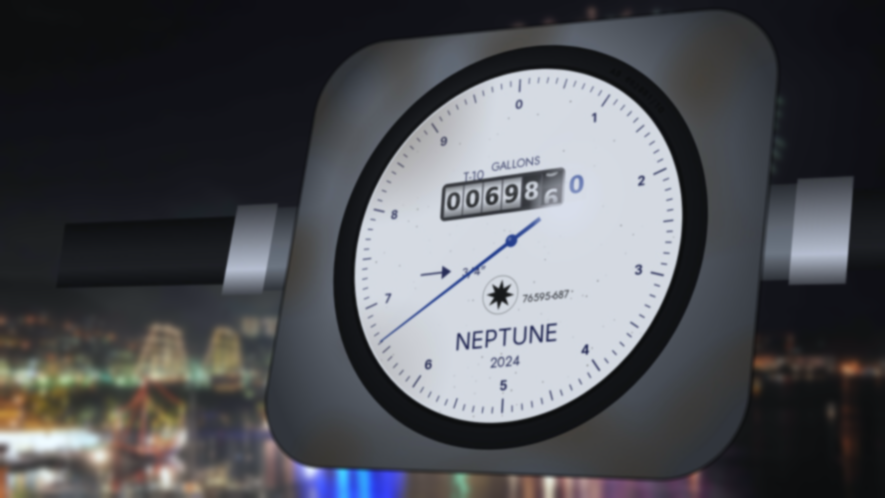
69856.6 gal
